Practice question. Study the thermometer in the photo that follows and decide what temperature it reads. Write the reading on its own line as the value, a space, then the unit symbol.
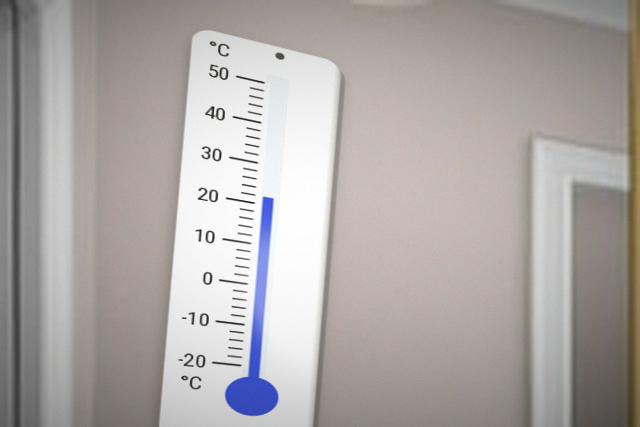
22 °C
